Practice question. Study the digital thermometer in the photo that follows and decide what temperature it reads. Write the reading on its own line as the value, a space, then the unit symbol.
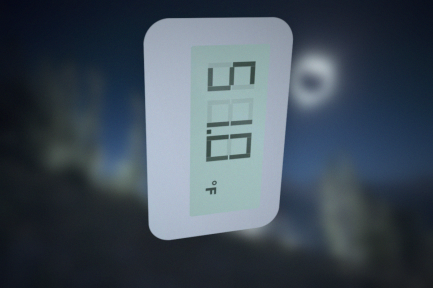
51.0 °F
